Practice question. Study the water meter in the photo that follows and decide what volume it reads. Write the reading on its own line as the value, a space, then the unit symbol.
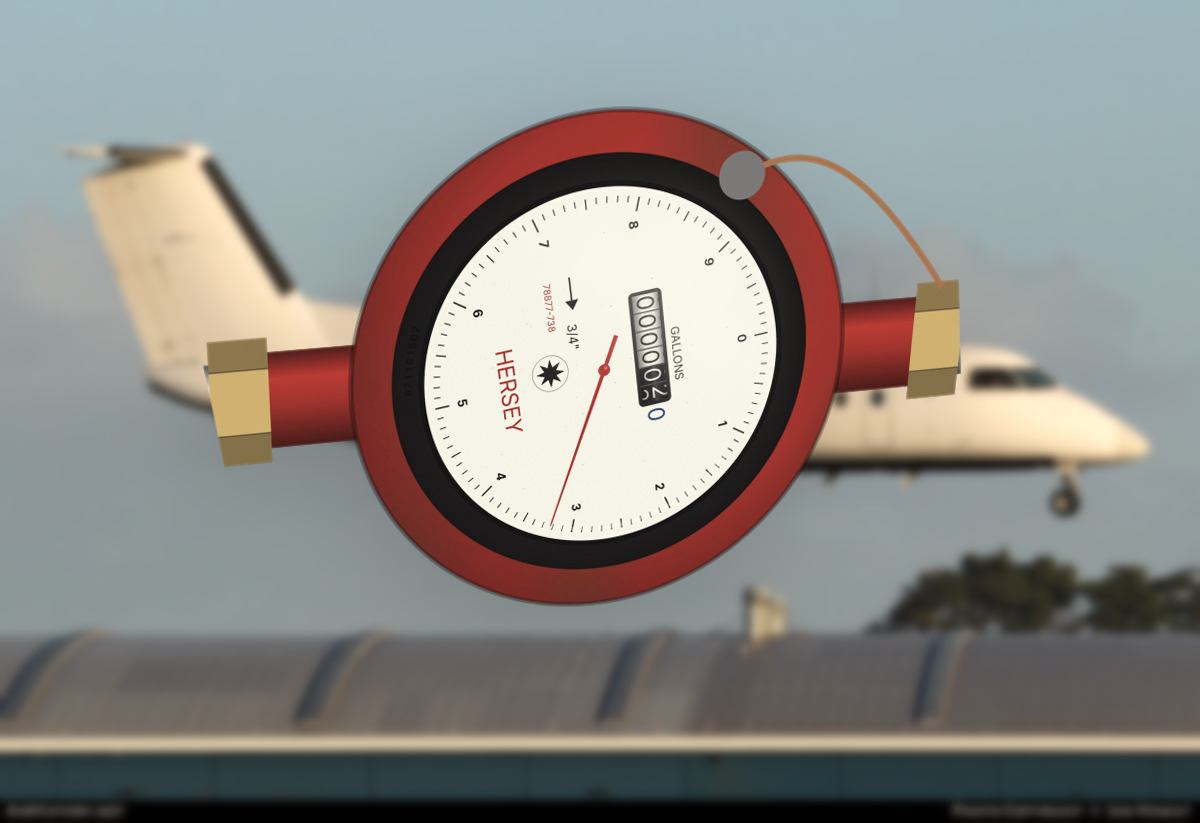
23.2 gal
